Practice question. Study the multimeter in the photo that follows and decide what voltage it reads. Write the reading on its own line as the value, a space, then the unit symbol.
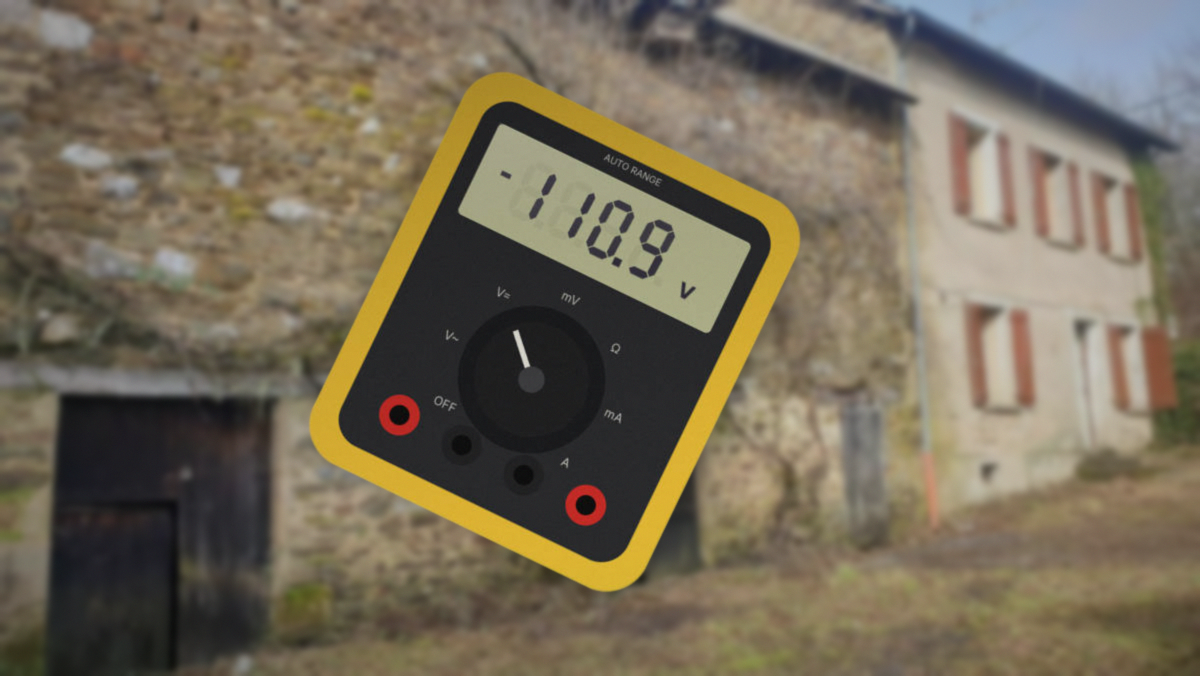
-110.9 V
